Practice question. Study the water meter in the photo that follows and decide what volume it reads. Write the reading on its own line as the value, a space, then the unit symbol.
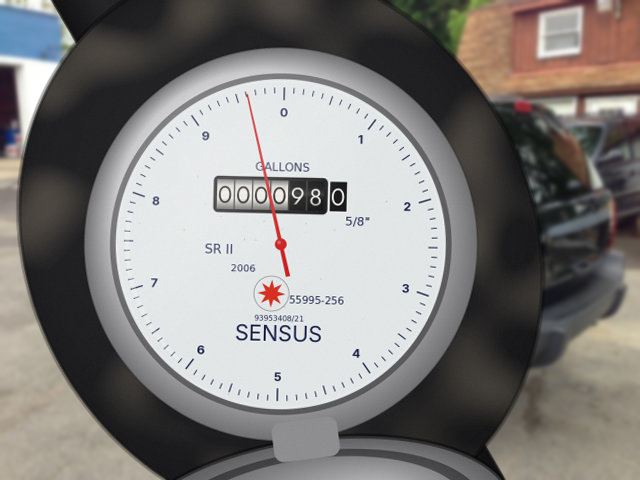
979.6 gal
